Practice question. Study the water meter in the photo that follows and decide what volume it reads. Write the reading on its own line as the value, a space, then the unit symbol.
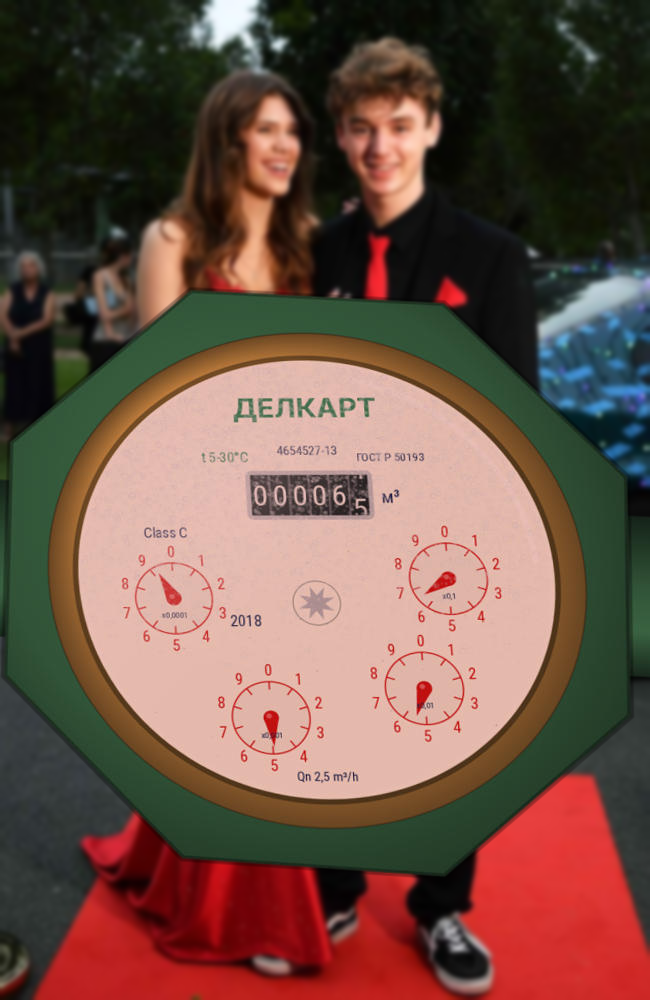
64.6549 m³
